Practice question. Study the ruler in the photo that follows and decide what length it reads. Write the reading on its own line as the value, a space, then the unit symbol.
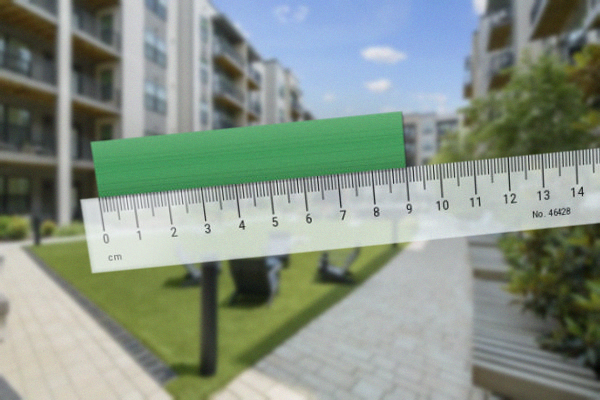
9 cm
